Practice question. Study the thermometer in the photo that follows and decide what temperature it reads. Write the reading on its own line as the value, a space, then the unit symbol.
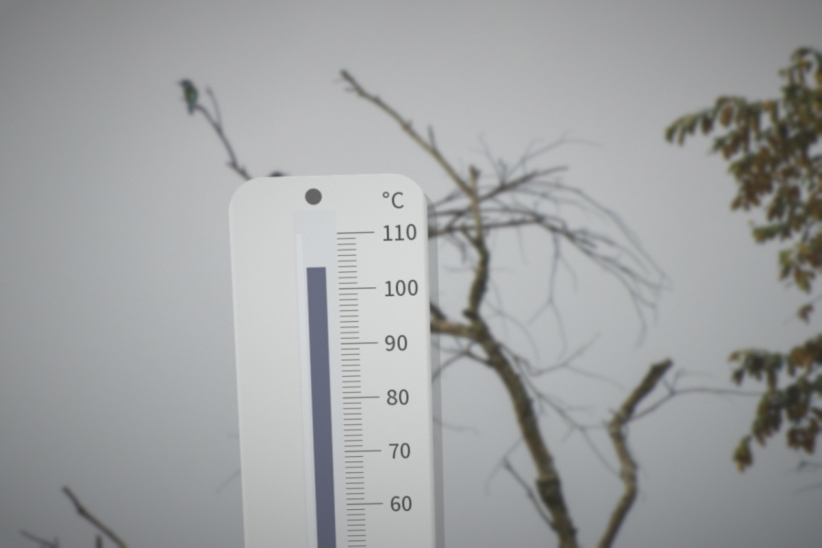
104 °C
